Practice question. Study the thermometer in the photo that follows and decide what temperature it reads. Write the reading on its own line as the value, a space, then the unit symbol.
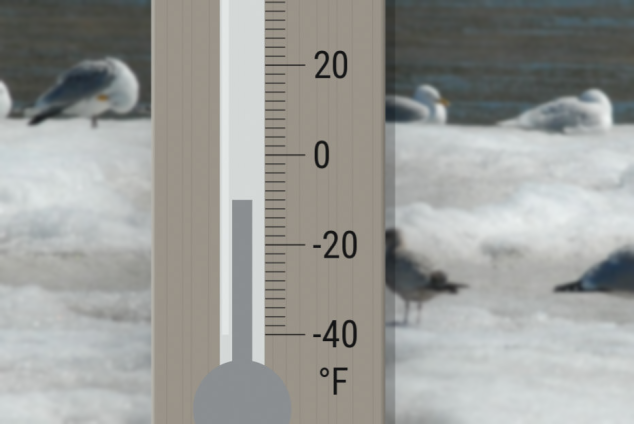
-10 °F
